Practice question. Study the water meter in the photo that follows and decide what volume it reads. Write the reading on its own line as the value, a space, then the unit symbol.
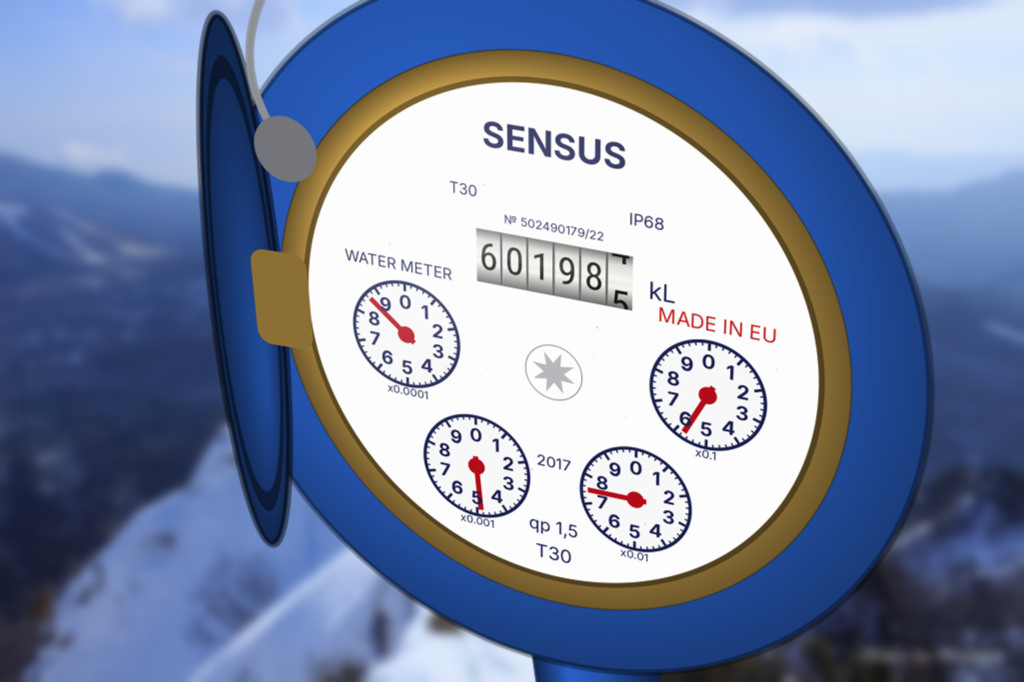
601984.5748 kL
